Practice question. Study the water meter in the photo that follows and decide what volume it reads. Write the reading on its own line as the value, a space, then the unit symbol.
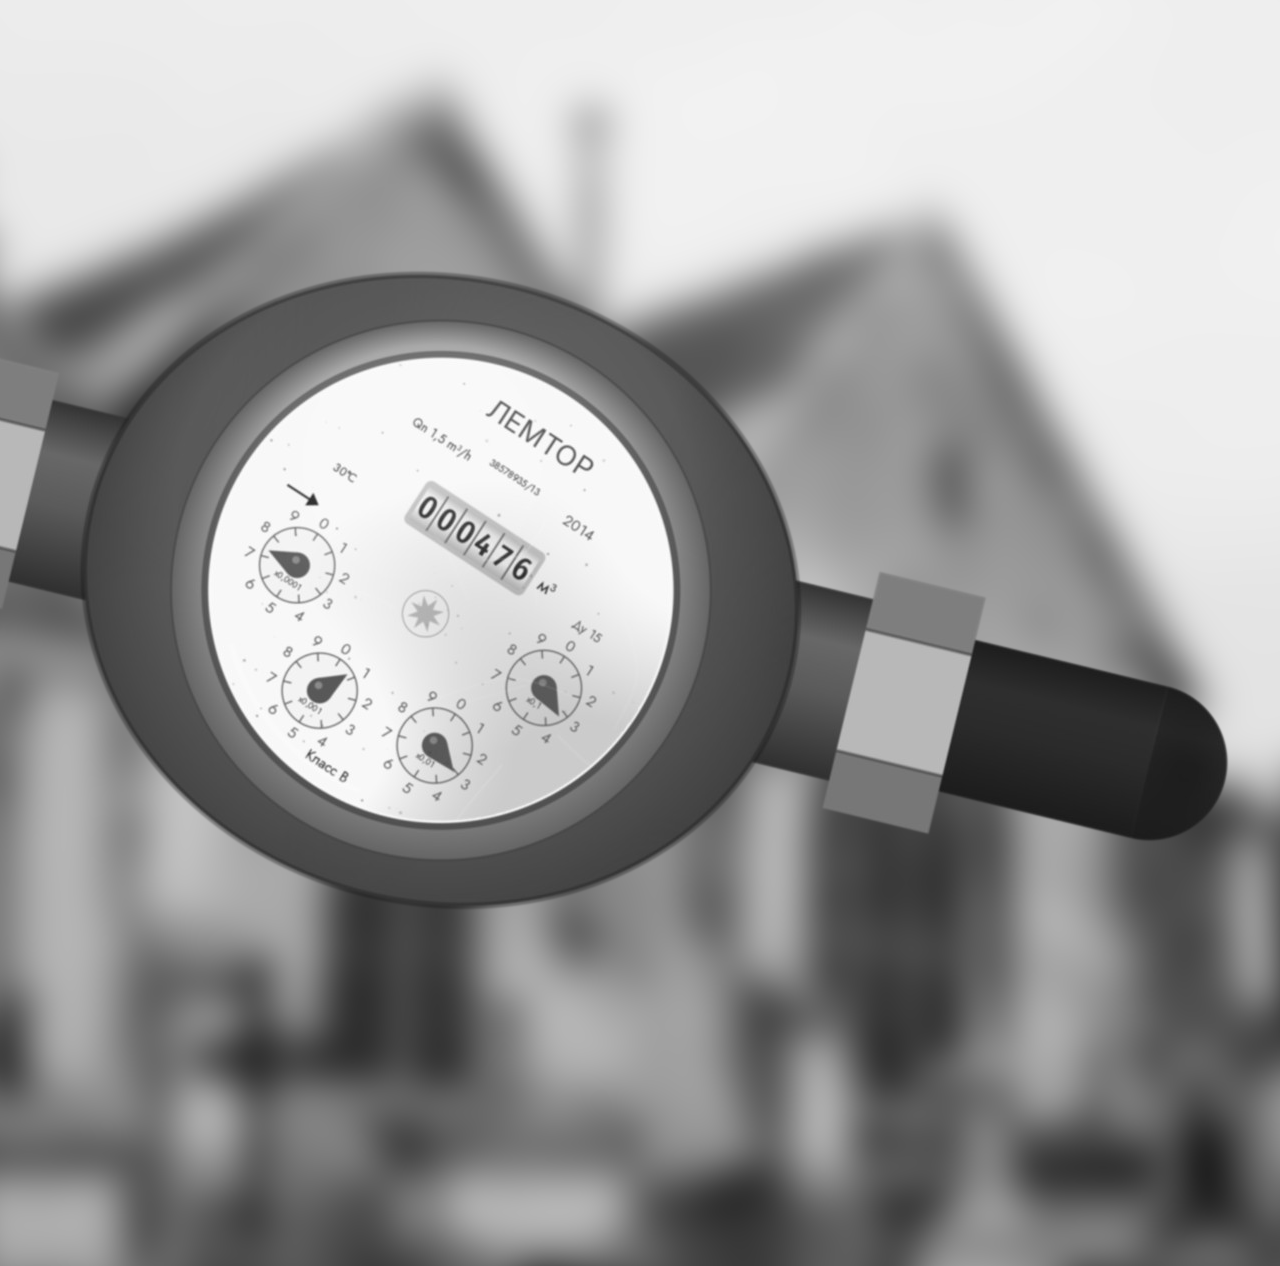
476.3307 m³
